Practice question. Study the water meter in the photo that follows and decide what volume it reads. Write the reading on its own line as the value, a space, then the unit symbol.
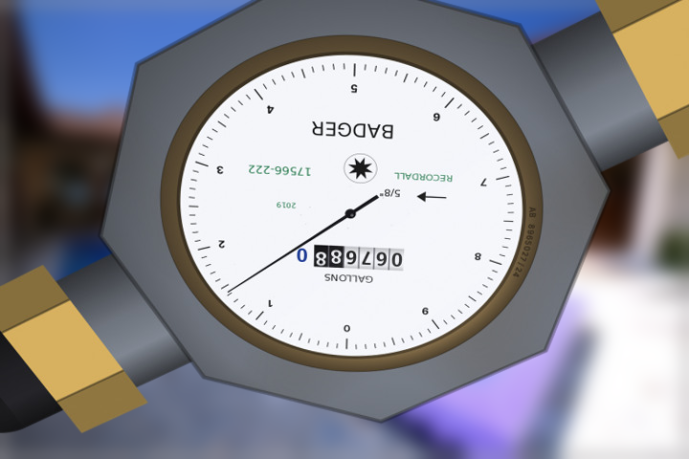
676881.4 gal
